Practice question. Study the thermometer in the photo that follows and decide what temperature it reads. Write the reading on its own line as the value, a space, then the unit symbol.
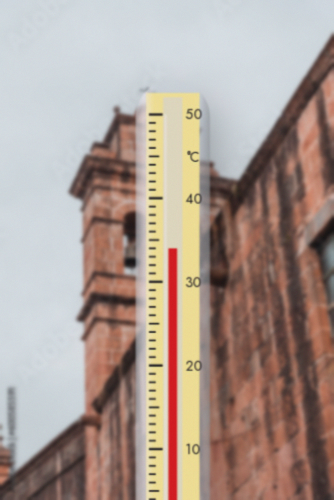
34 °C
